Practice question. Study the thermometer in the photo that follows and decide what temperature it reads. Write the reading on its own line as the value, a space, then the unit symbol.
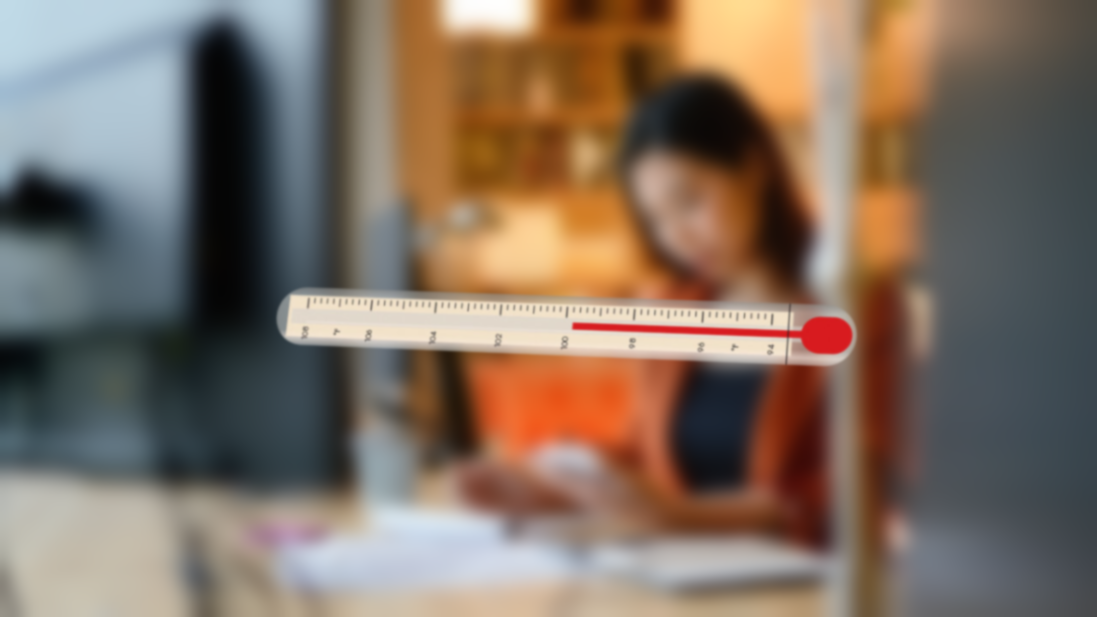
99.8 °F
